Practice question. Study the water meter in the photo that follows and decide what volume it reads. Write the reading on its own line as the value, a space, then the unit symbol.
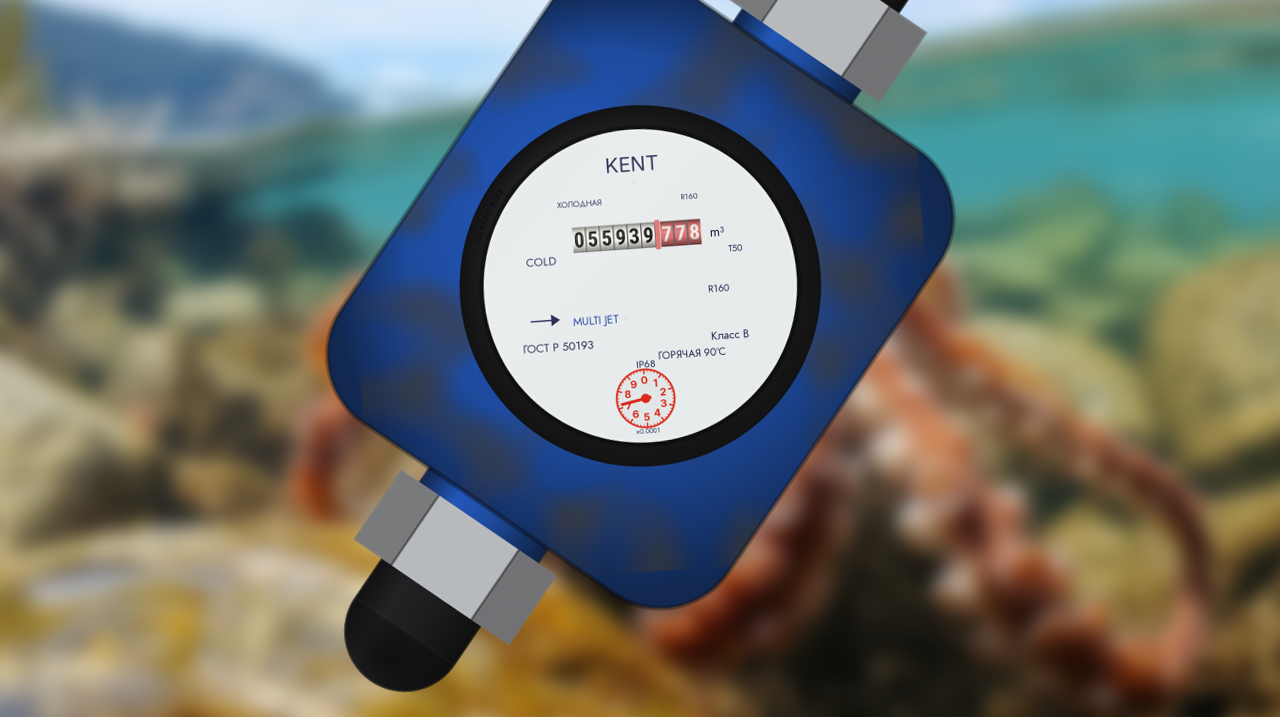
55939.7787 m³
